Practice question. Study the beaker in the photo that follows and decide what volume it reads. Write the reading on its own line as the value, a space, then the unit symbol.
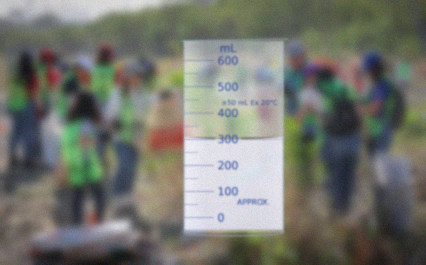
300 mL
